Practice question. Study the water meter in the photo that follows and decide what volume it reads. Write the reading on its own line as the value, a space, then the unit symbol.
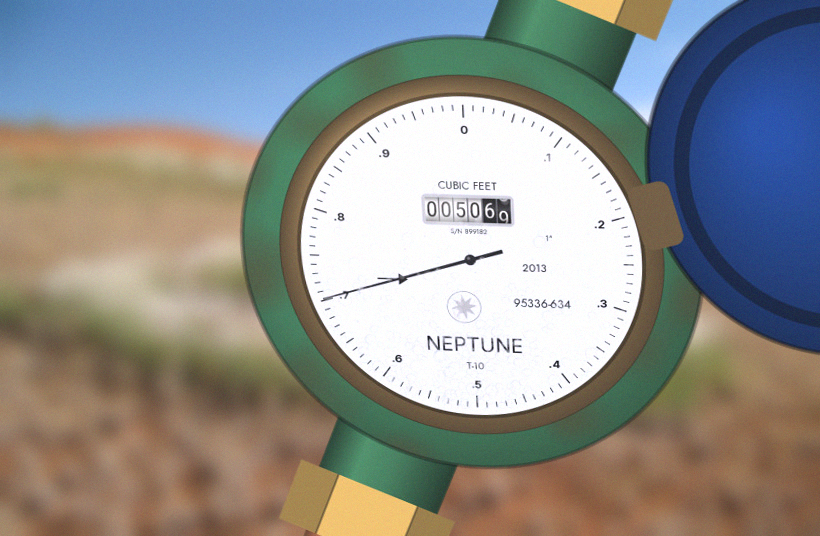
5068.70 ft³
